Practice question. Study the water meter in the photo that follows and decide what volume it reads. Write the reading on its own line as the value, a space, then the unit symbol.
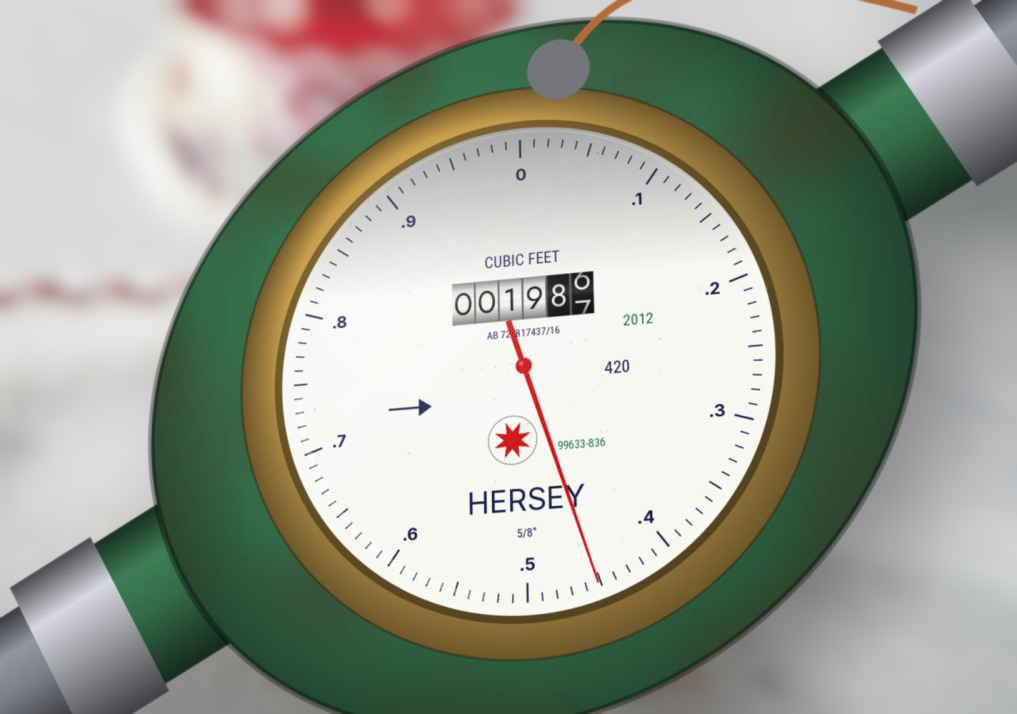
1986.45 ft³
